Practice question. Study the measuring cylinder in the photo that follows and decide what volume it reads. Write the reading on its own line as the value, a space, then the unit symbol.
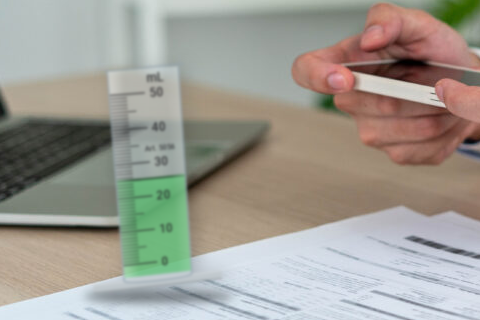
25 mL
